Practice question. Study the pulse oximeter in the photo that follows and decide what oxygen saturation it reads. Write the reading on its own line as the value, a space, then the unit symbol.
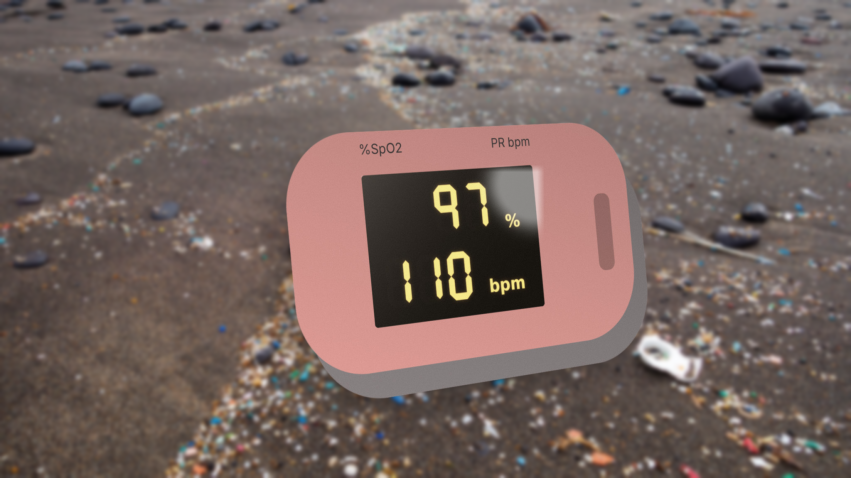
97 %
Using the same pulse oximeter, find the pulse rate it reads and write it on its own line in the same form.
110 bpm
